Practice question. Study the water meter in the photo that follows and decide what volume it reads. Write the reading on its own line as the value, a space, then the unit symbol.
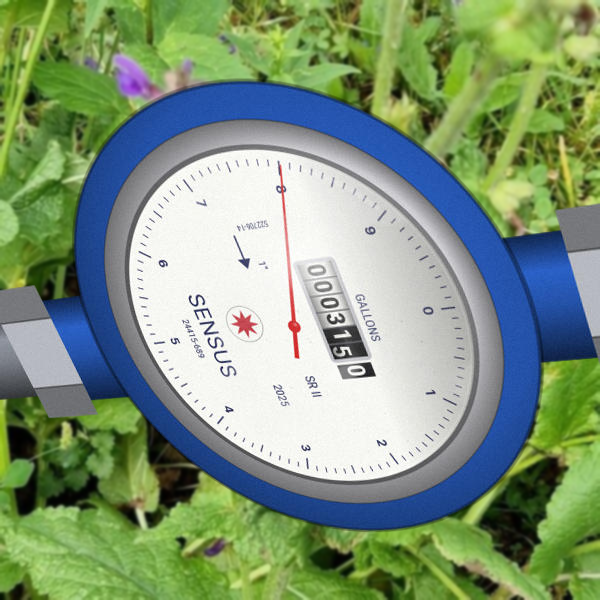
3148.0 gal
